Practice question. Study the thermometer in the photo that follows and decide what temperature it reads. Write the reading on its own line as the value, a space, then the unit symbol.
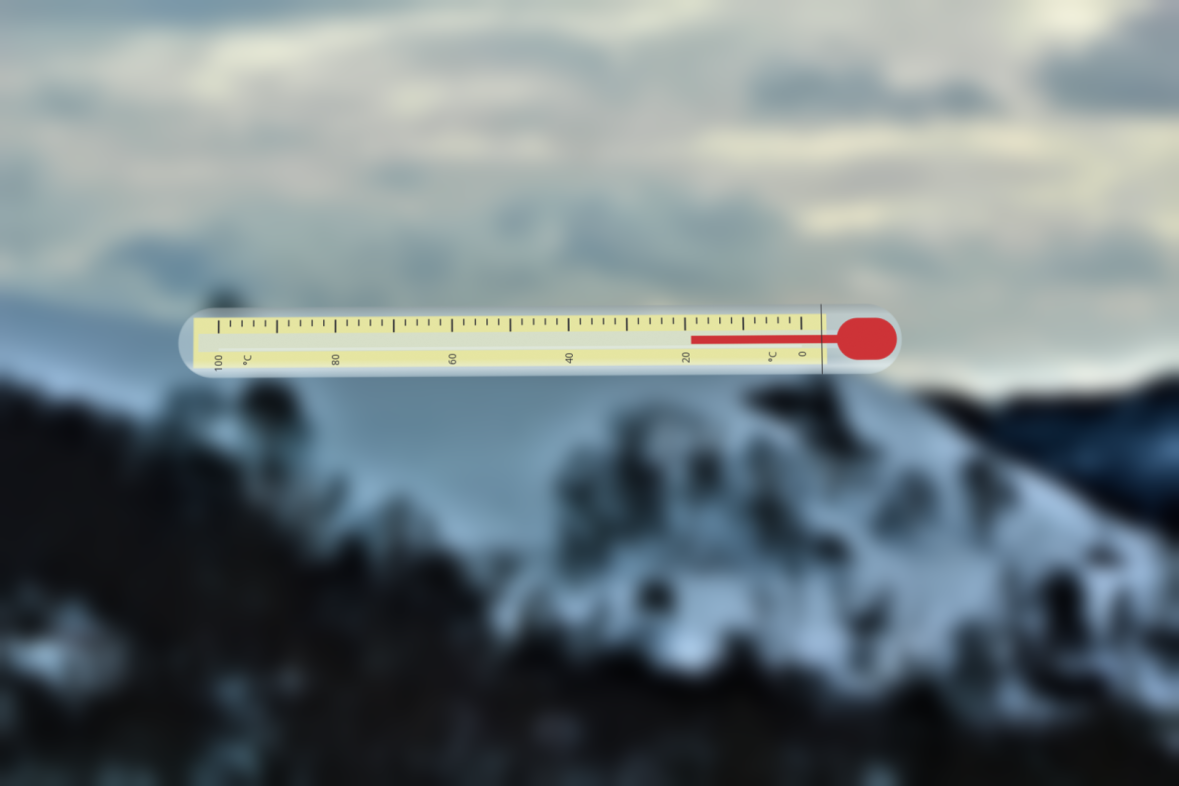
19 °C
